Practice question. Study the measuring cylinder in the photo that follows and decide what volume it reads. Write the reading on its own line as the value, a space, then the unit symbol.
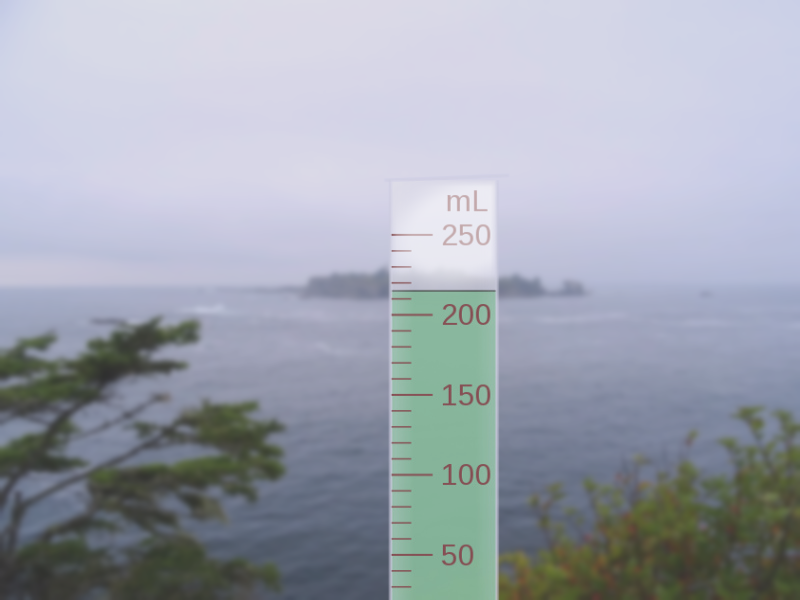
215 mL
